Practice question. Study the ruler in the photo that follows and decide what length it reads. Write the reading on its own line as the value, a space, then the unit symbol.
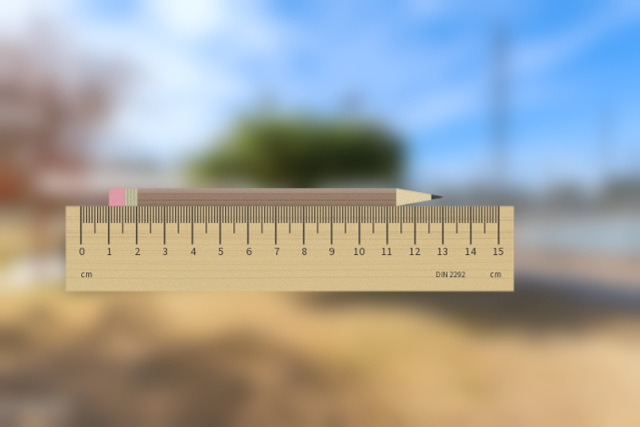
12 cm
